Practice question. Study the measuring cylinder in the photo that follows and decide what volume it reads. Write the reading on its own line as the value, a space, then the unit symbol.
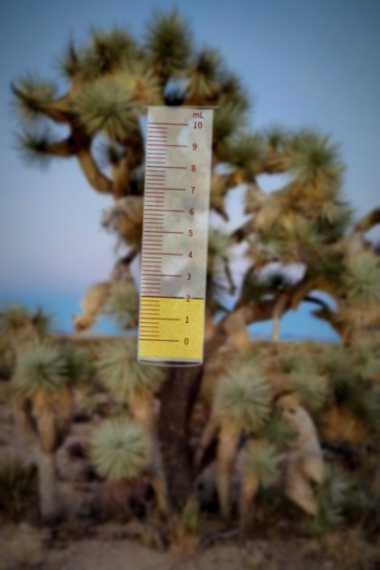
2 mL
